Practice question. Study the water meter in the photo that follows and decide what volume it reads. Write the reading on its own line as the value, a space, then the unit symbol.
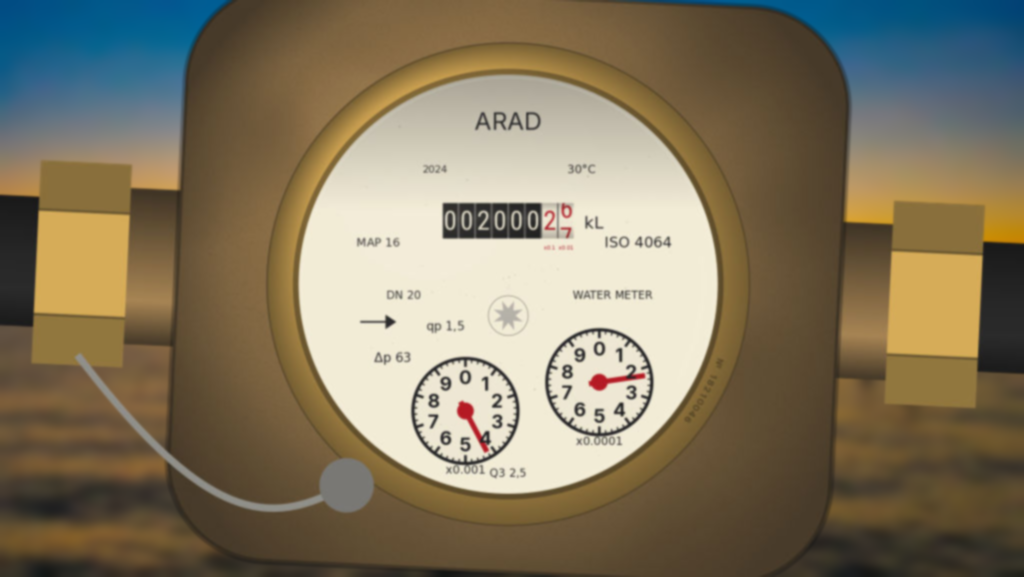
2000.2642 kL
